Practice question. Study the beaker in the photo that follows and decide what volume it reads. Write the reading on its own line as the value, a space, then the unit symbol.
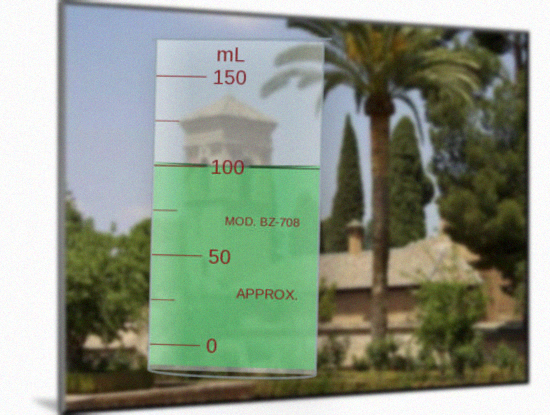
100 mL
